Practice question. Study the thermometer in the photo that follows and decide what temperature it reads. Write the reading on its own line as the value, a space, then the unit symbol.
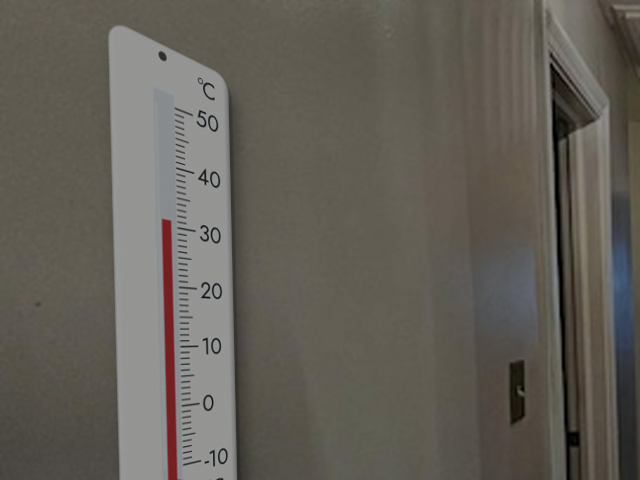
31 °C
